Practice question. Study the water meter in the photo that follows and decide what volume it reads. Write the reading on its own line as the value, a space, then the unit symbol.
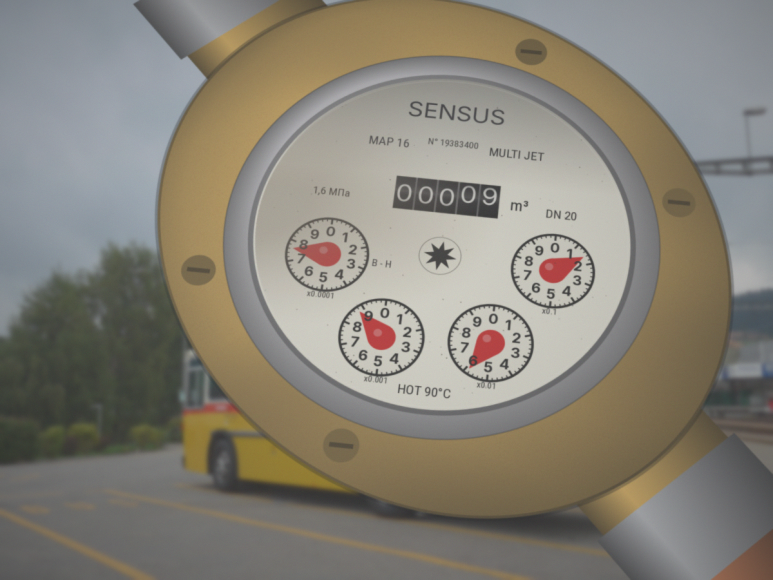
9.1587 m³
